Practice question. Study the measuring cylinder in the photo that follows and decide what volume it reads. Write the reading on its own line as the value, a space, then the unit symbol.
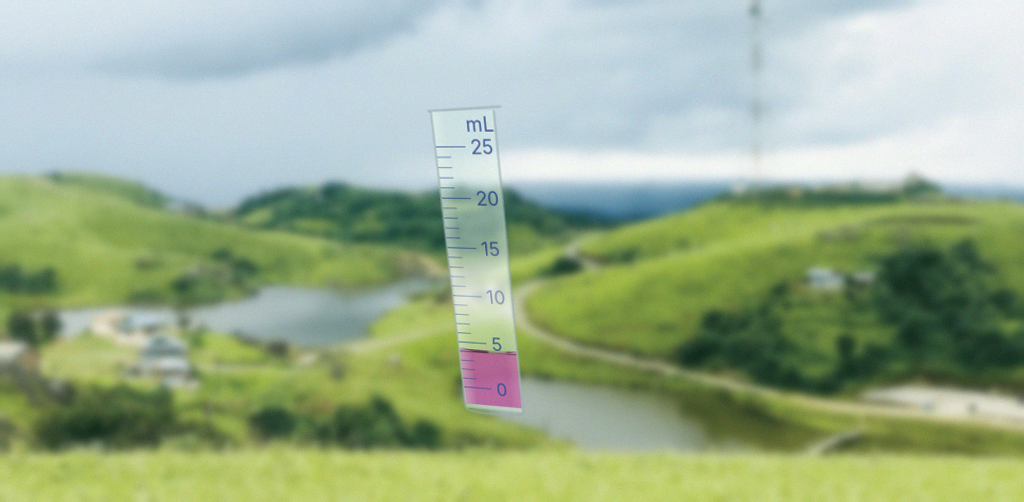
4 mL
